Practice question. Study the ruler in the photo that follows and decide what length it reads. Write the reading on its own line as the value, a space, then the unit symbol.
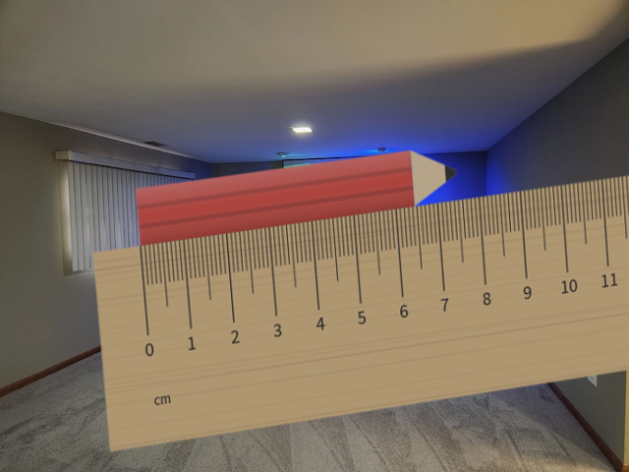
7.5 cm
